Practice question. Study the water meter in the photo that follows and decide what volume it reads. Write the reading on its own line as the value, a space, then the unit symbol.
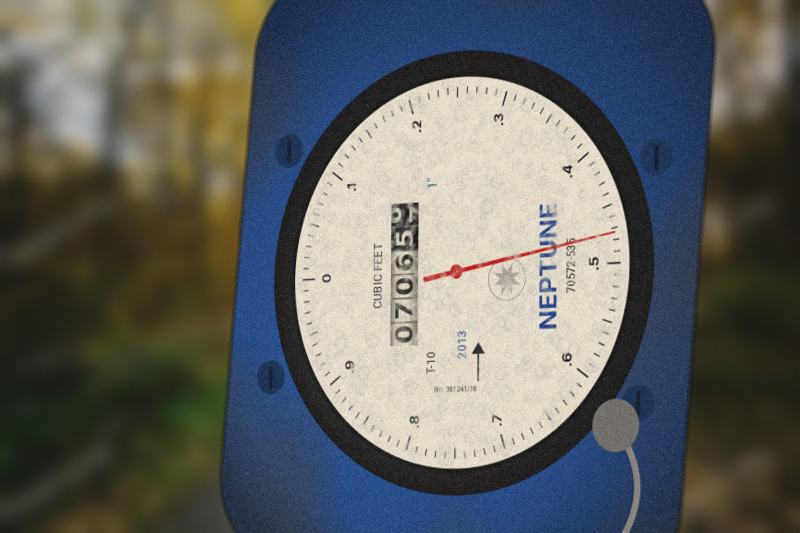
70656.47 ft³
